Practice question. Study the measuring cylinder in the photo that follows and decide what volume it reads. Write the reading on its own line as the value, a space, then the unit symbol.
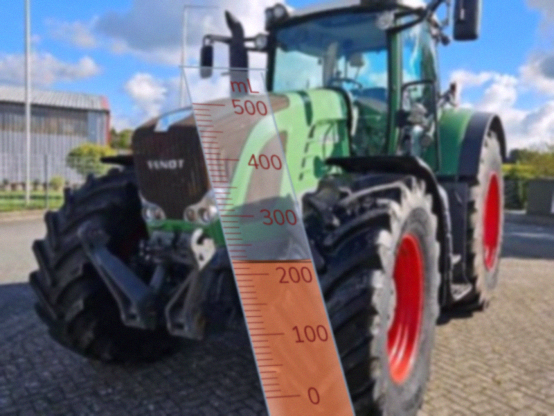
220 mL
